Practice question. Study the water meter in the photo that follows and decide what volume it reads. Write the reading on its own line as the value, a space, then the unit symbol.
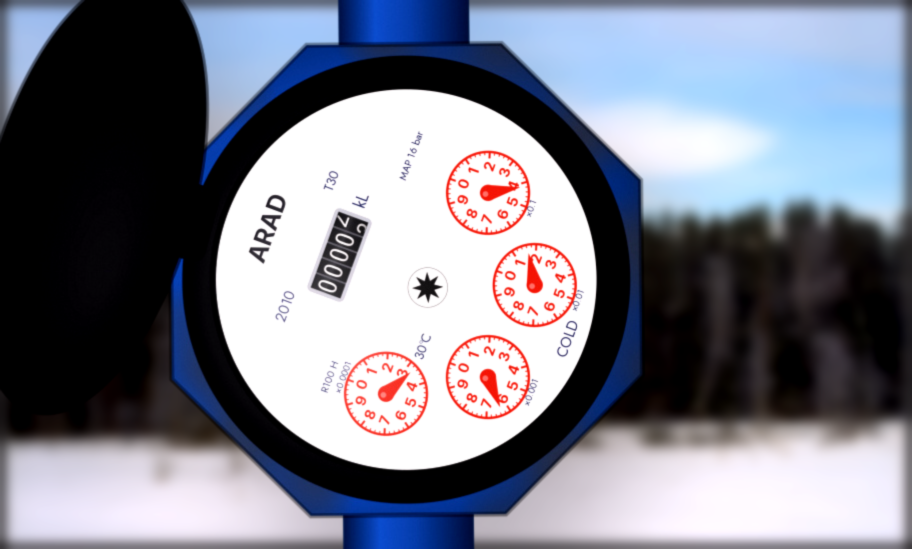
2.4163 kL
